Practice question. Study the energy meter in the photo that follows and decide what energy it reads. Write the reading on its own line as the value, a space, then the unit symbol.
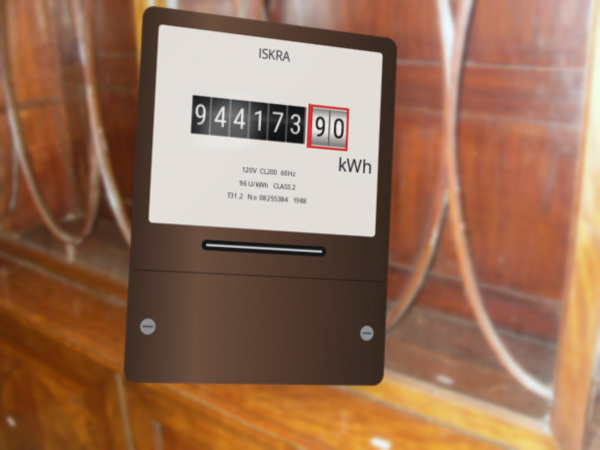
944173.90 kWh
